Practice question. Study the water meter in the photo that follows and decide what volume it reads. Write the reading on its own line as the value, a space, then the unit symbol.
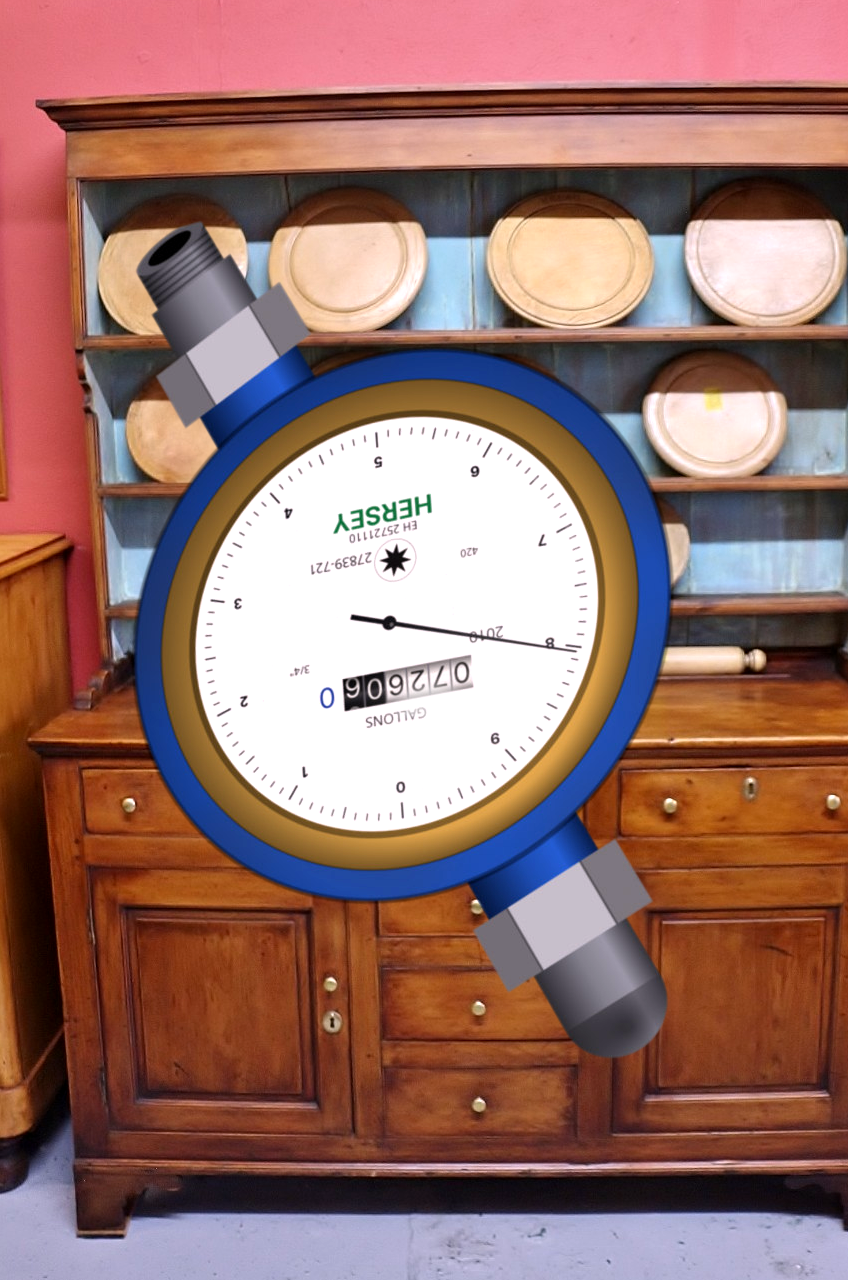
726058.0 gal
